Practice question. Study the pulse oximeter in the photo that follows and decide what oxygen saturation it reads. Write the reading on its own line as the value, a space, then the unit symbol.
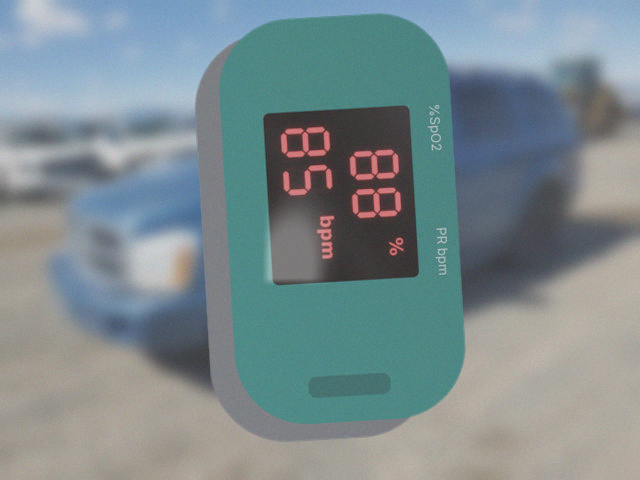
88 %
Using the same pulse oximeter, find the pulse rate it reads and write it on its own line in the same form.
85 bpm
